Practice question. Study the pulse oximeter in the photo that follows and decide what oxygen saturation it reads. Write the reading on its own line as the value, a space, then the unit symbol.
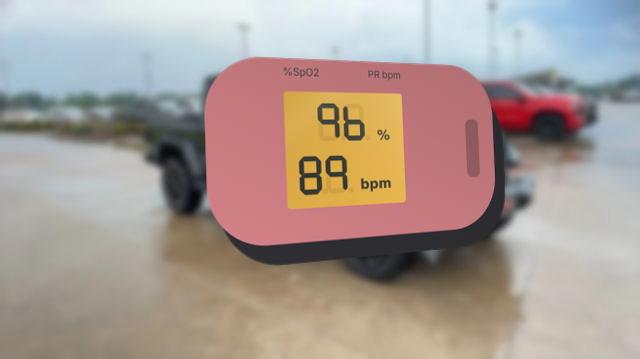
96 %
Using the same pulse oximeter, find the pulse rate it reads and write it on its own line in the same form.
89 bpm
